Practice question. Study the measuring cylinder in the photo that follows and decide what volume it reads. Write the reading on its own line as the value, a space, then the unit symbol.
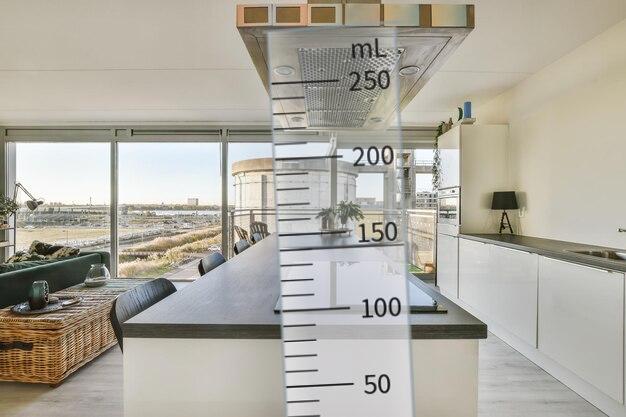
140 mL
